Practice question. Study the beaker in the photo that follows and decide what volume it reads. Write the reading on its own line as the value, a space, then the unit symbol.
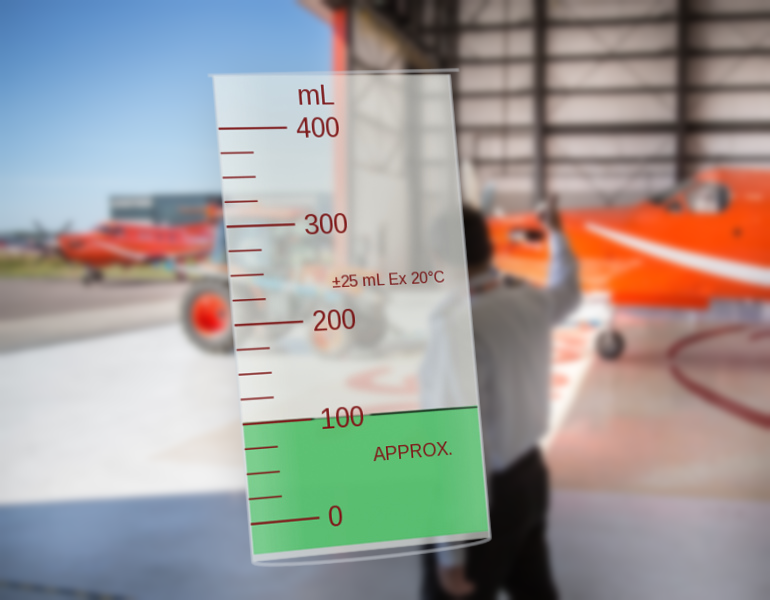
100 mL
